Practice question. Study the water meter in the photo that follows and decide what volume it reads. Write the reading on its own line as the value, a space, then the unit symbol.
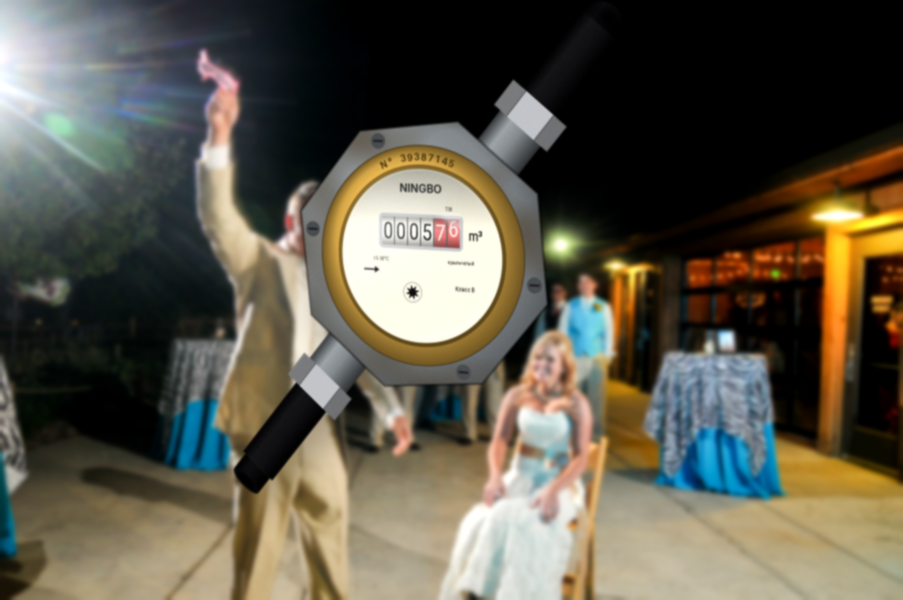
5.76 m³
